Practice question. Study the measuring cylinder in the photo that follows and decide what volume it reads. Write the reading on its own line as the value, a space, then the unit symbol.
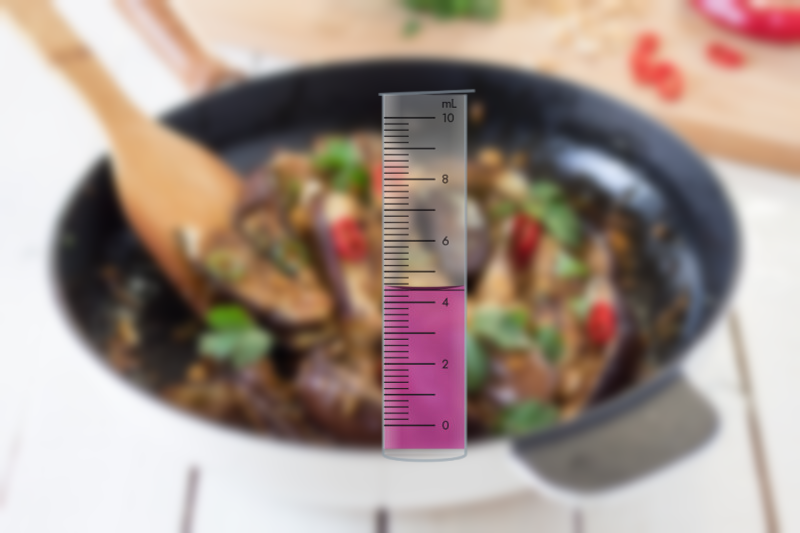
4.4 mL
